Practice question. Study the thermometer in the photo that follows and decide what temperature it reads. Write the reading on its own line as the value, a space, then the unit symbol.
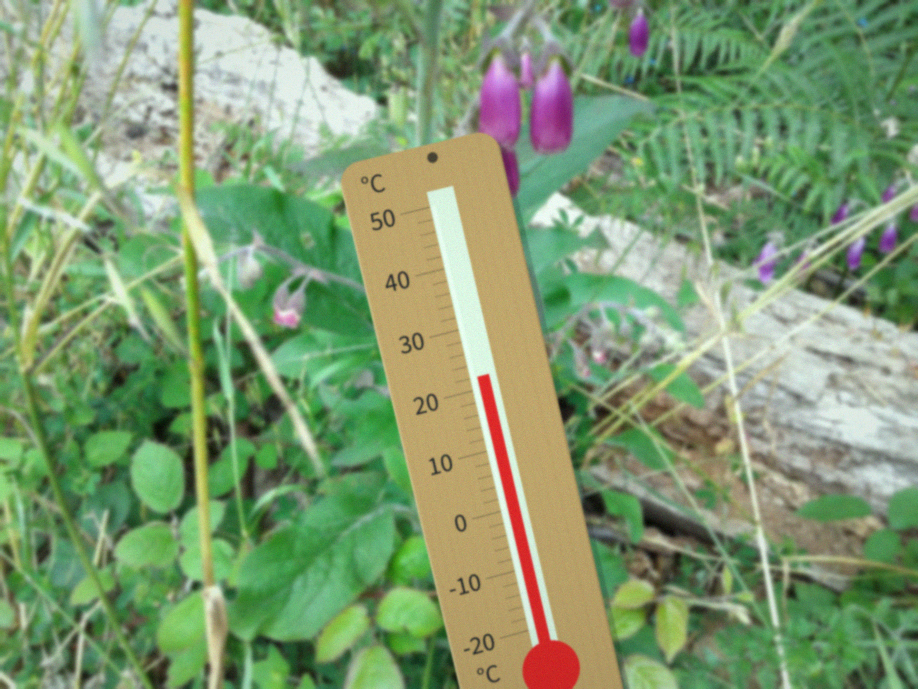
22 °C
